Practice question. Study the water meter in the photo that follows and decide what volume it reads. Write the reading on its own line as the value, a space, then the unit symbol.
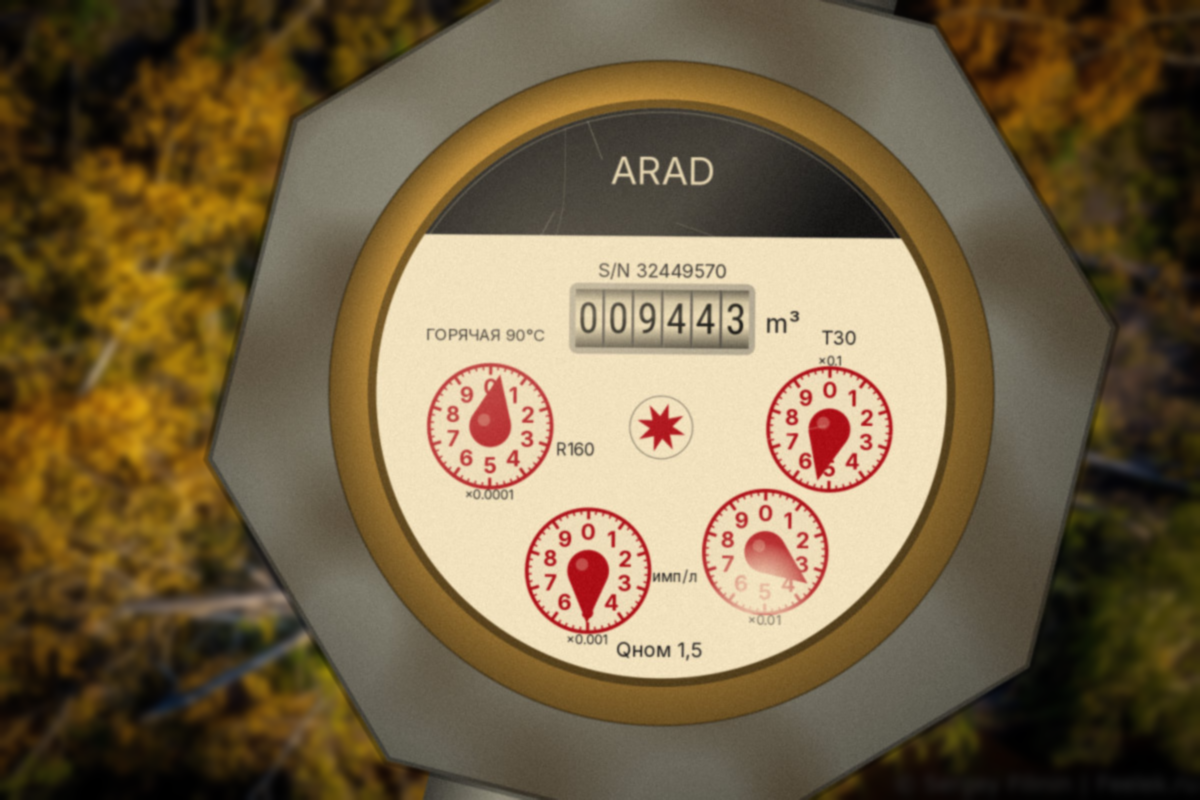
9443.5350 m³
